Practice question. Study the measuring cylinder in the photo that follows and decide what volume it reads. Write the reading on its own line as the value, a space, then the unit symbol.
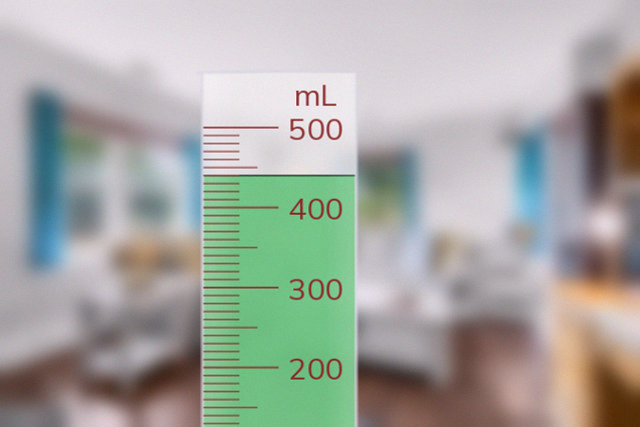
440 mL
